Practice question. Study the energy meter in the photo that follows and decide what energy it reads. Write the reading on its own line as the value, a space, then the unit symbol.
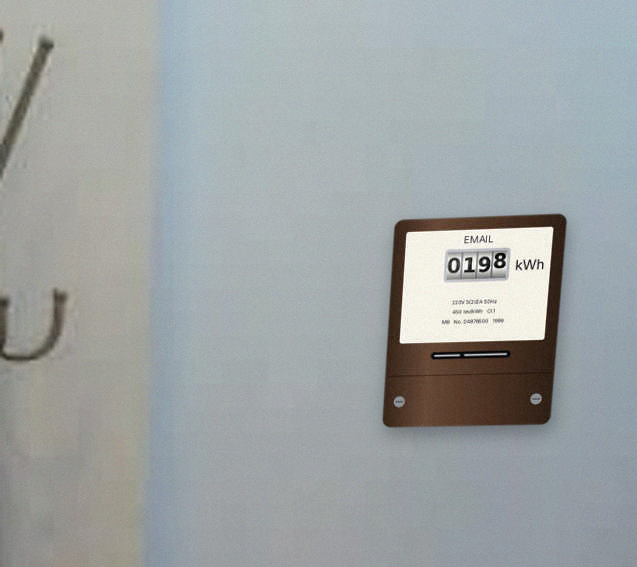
198 kWh
